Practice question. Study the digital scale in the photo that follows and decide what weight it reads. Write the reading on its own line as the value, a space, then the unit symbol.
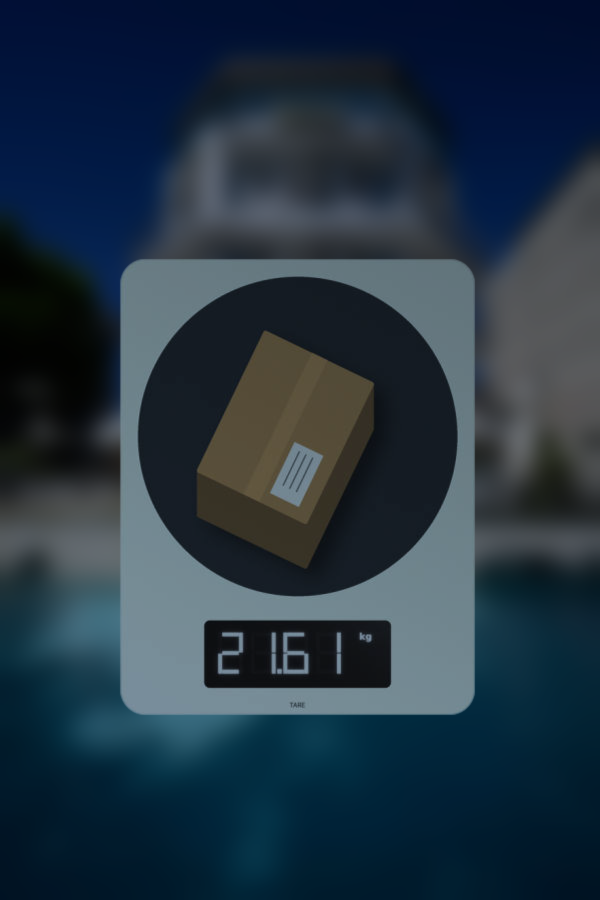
21.61 kg
